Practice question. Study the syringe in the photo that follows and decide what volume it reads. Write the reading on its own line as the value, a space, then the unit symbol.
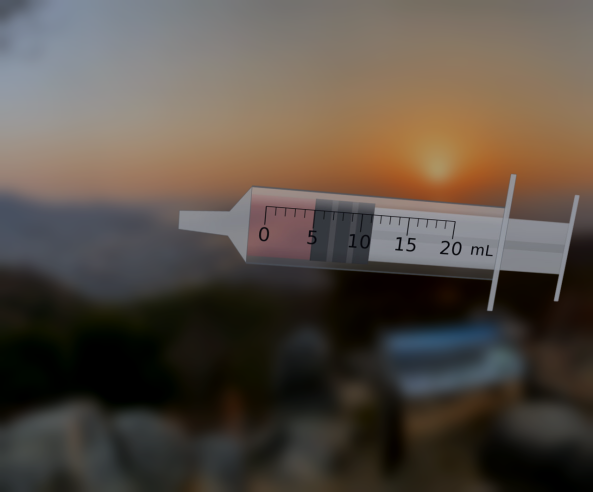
5 mL
